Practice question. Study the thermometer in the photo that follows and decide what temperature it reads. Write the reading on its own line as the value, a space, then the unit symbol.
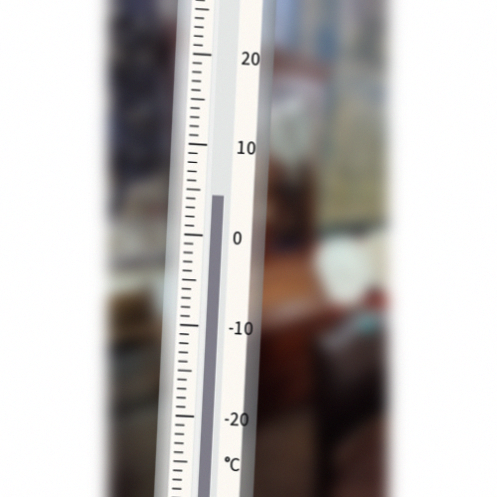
4.5 °C
